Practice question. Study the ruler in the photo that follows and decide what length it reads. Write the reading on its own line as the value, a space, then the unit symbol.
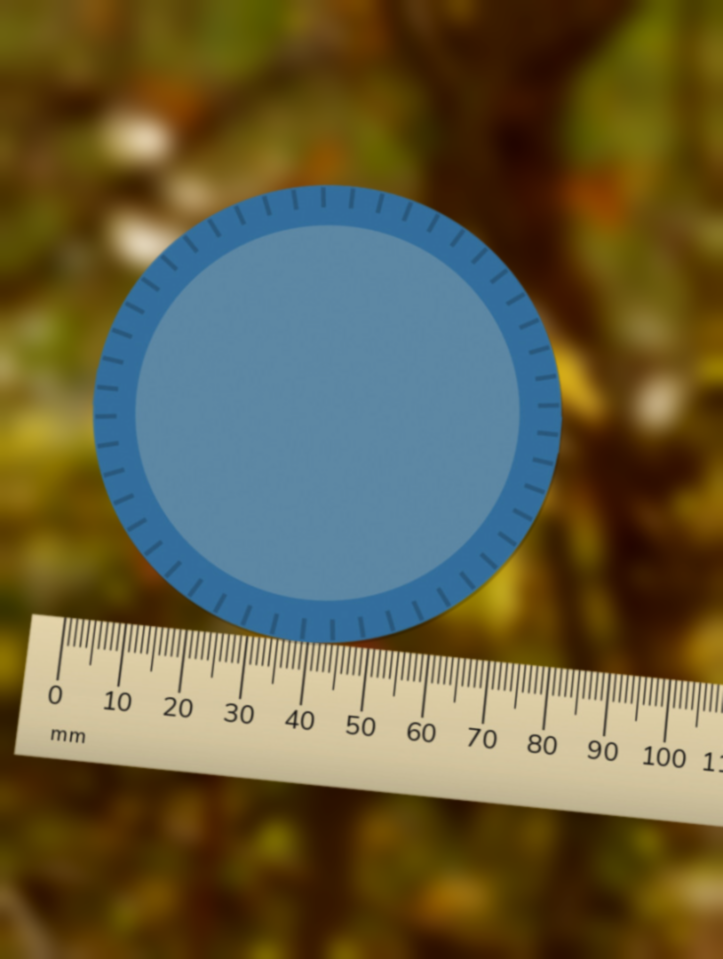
78 mm
